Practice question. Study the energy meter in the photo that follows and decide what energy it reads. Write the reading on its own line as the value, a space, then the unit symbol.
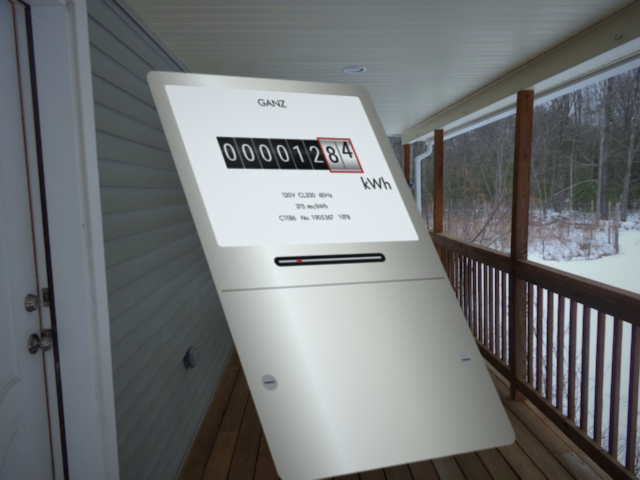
12.84 kWh
